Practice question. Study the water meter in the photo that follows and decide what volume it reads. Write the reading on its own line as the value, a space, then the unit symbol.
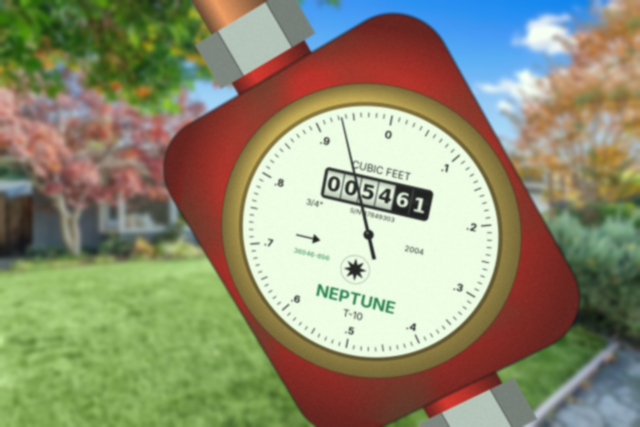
5460.93 ft³
